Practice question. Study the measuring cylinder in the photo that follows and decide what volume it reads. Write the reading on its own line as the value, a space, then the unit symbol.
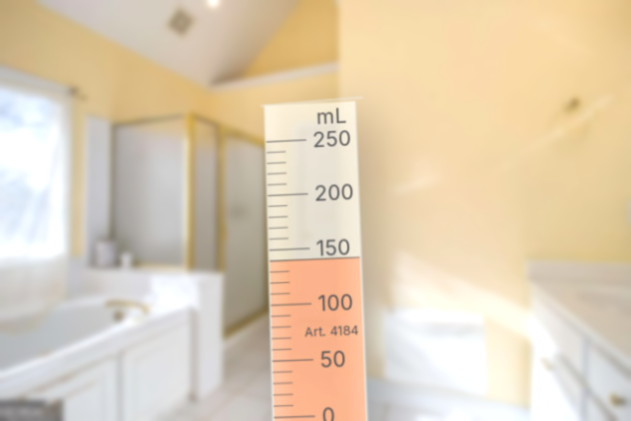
140 mL
